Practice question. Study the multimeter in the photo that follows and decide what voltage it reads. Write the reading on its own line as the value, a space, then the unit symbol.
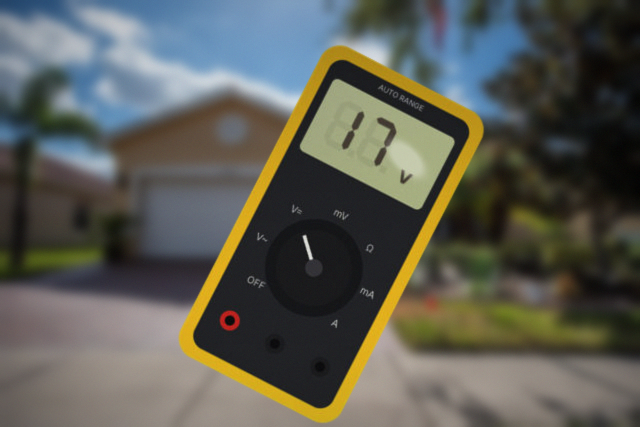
17 V
